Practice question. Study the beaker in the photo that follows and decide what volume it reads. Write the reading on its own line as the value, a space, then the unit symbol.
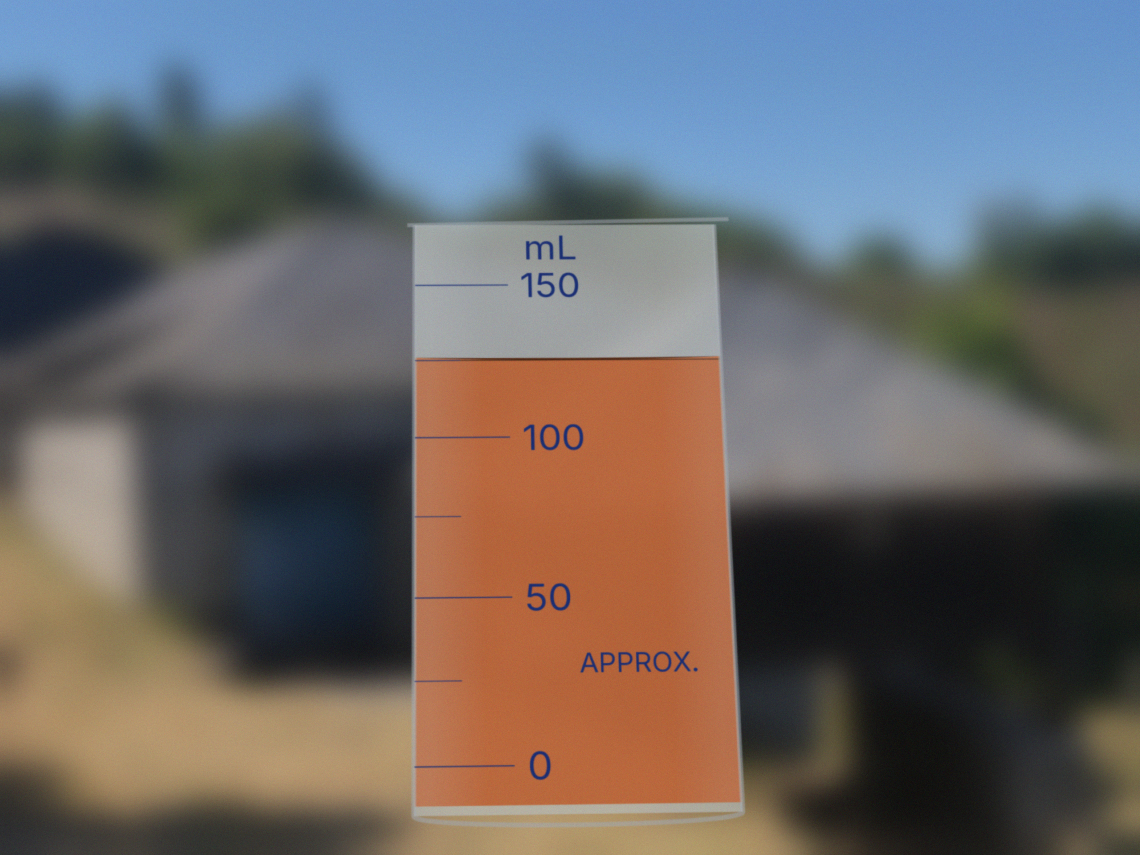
125 mL
